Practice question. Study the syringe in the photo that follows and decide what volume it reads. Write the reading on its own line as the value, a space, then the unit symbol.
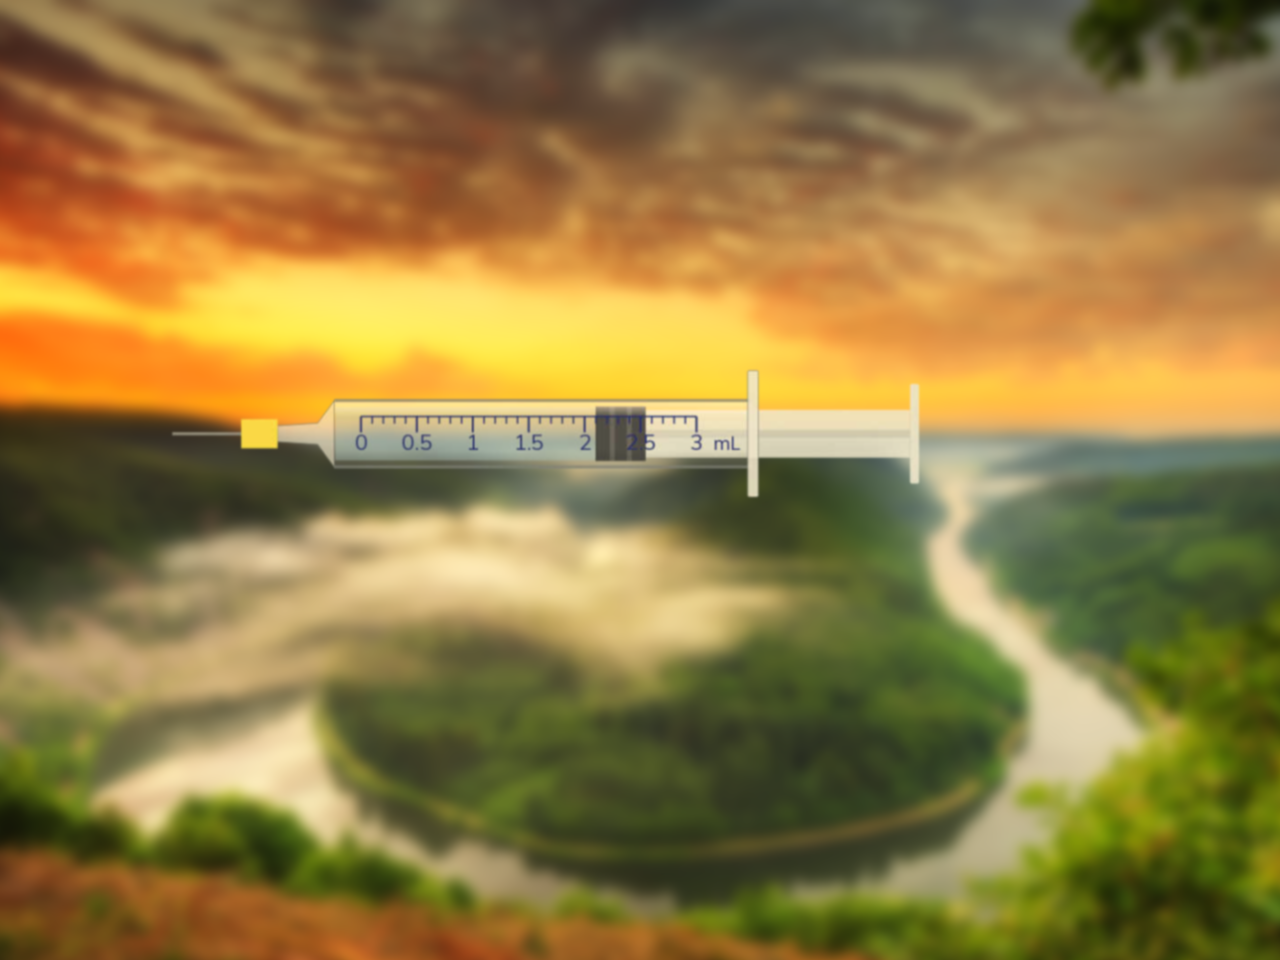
2.1 mL
